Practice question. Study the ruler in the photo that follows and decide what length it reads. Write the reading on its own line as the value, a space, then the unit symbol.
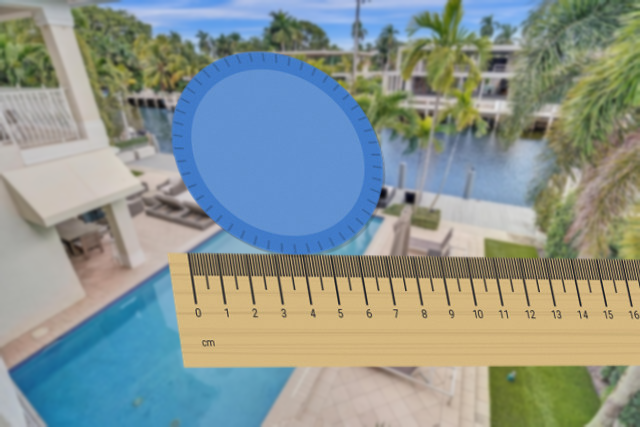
7.5 cm
